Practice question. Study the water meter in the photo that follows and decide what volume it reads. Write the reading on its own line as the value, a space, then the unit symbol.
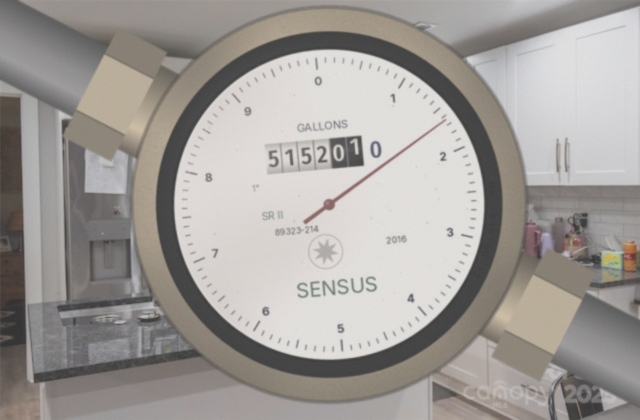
5152011.6 gal
